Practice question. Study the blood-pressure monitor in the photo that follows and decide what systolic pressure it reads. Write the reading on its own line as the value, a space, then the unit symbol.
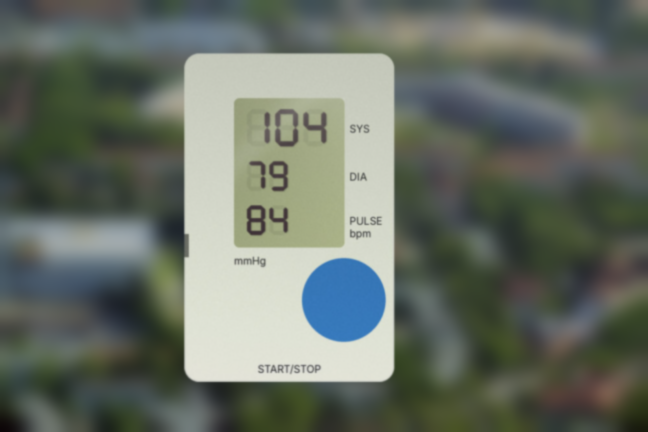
104 mmHg
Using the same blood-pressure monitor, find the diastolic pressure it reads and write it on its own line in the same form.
79 mmHg
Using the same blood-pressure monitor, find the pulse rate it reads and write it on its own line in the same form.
84 bpm
